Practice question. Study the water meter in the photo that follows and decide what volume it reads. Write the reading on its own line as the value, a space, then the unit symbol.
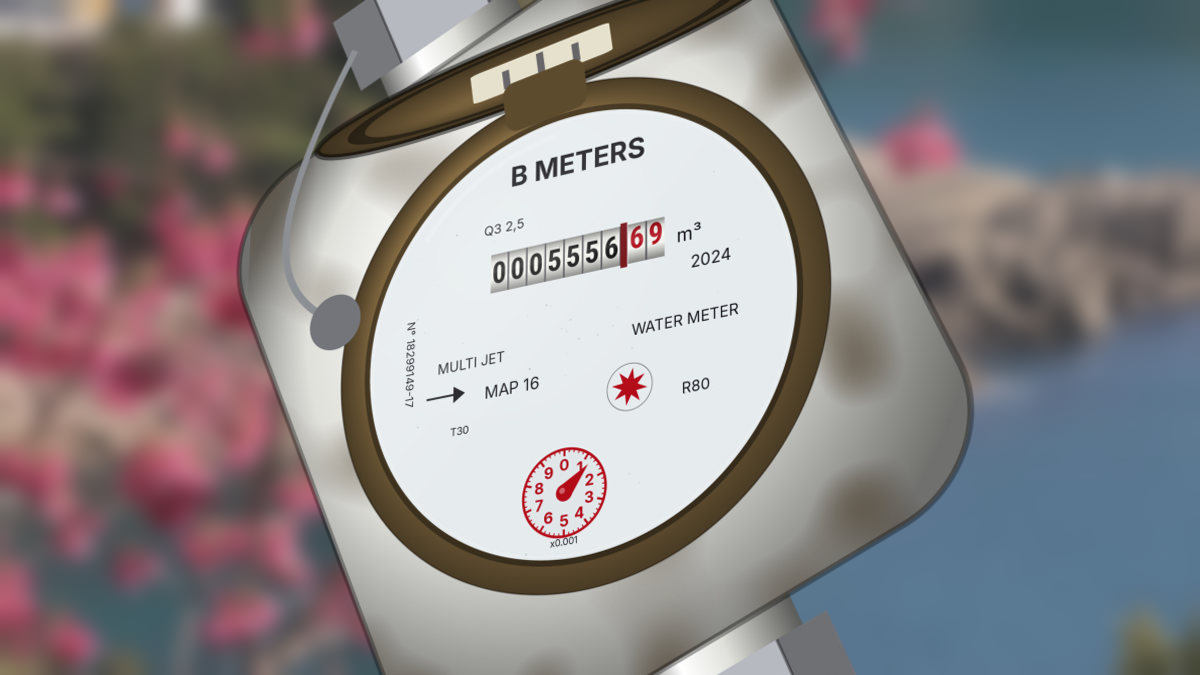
5556.691 m³
